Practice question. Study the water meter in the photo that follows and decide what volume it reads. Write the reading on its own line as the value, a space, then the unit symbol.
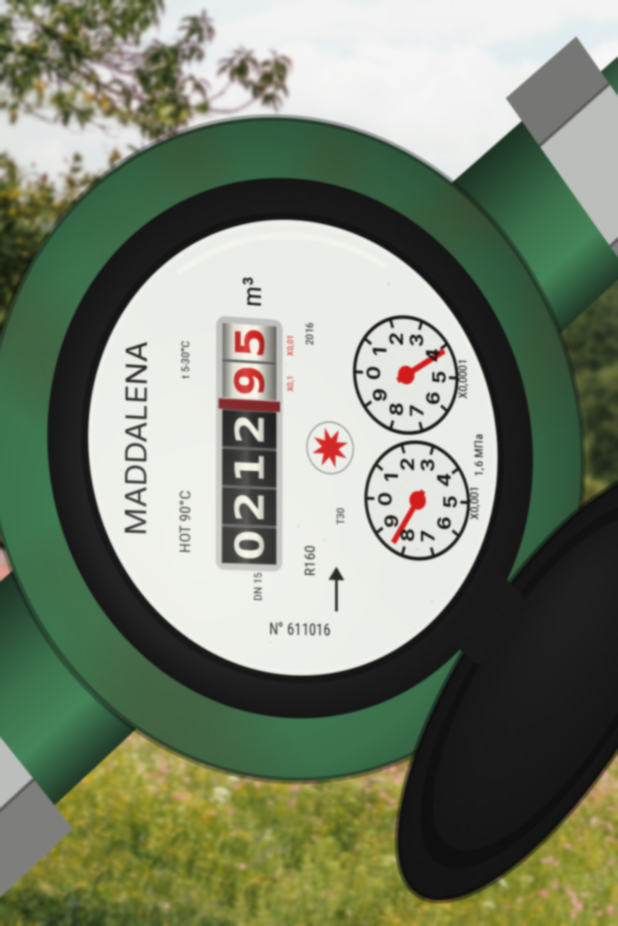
212.9584 m³
